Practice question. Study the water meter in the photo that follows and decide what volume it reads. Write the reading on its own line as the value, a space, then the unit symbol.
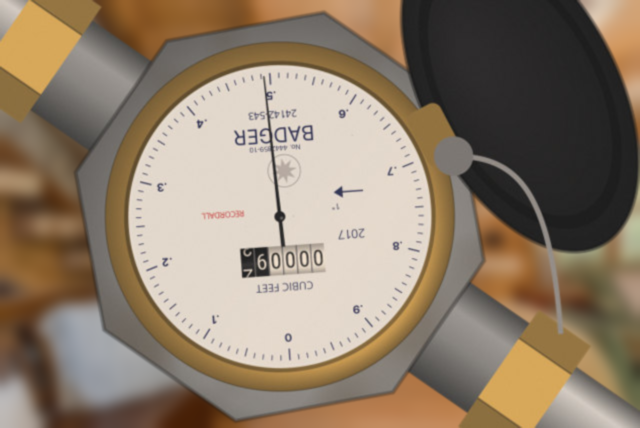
92.49 ft³
